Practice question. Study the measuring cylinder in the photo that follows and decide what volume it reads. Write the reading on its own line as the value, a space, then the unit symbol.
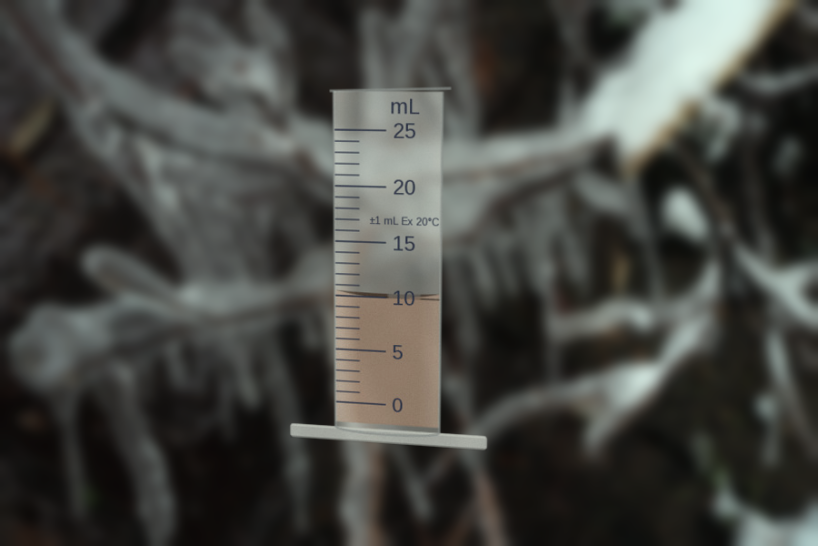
10 mL
